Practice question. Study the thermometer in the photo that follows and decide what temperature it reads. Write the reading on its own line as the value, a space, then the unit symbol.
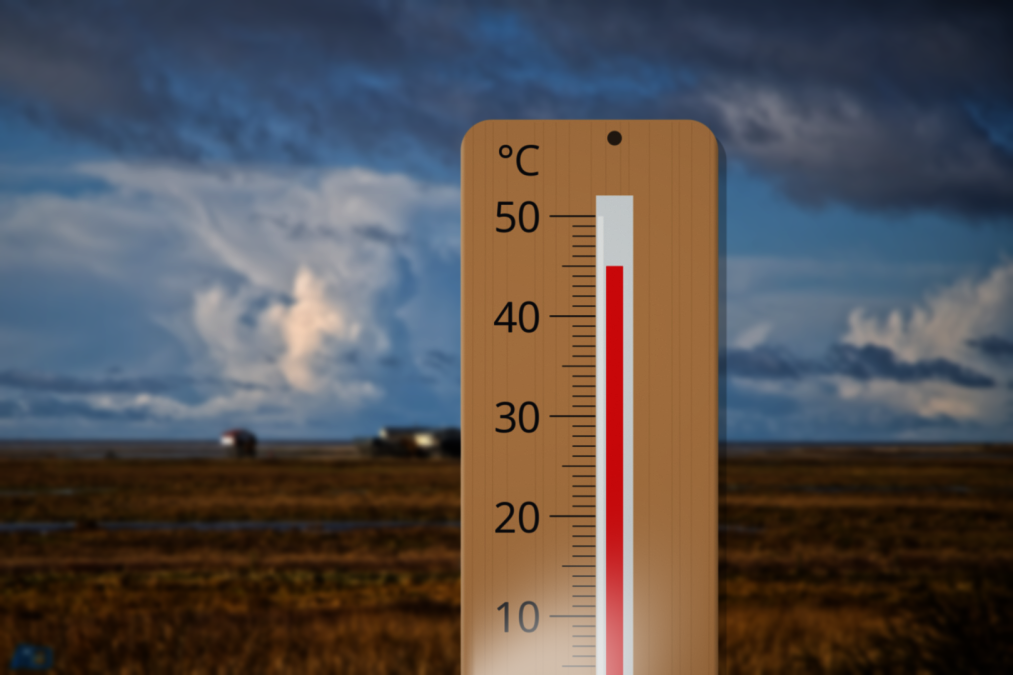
45 °C
